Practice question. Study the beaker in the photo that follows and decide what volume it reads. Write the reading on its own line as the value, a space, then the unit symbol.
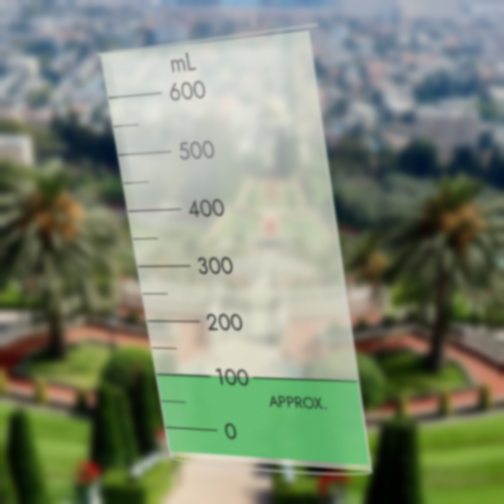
100 mL
